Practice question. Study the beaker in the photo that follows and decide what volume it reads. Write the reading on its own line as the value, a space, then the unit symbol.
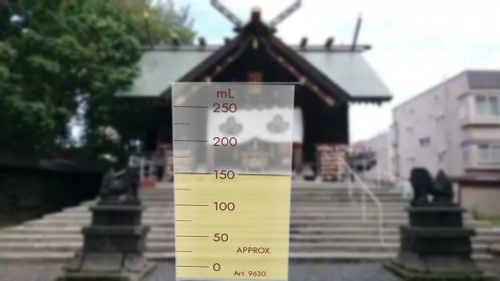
150 mL
